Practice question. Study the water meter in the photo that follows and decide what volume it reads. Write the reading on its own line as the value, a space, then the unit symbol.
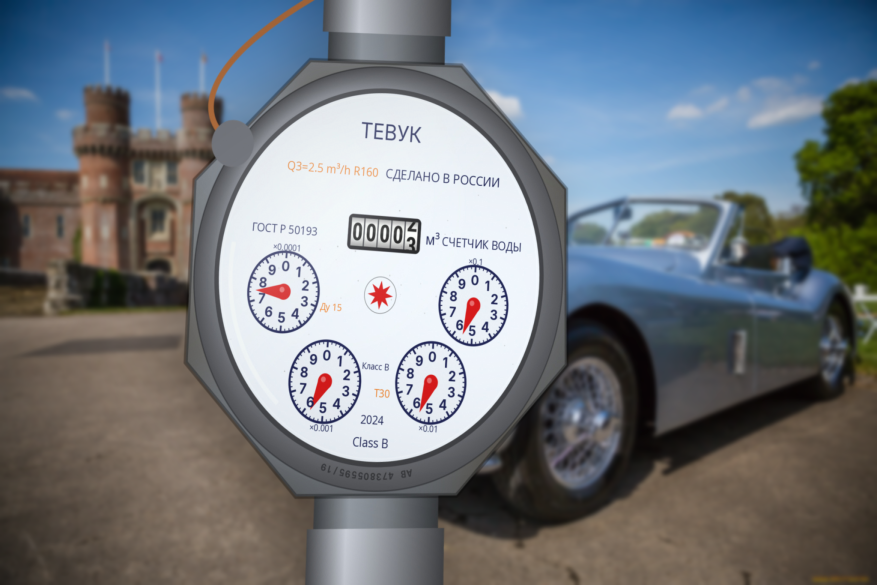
2.5557 m³
